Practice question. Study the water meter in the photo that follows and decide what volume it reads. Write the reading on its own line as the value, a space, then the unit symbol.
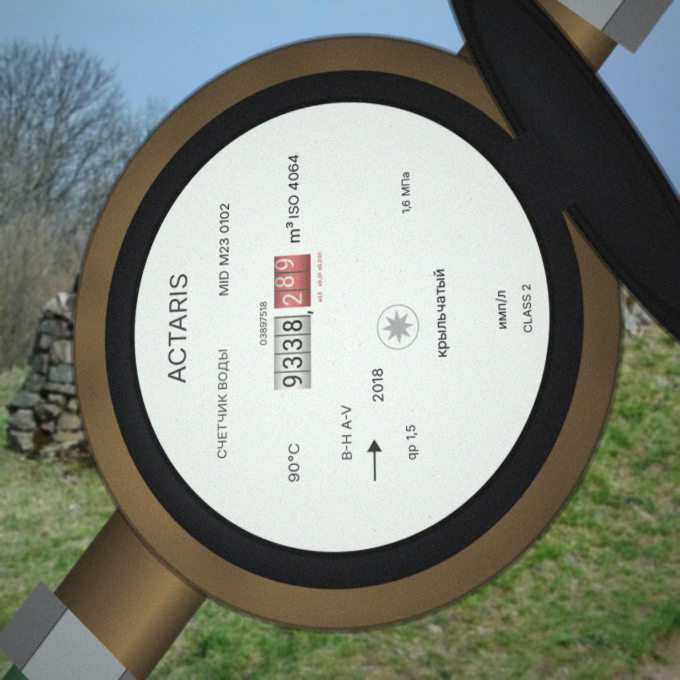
9338.289 m³
